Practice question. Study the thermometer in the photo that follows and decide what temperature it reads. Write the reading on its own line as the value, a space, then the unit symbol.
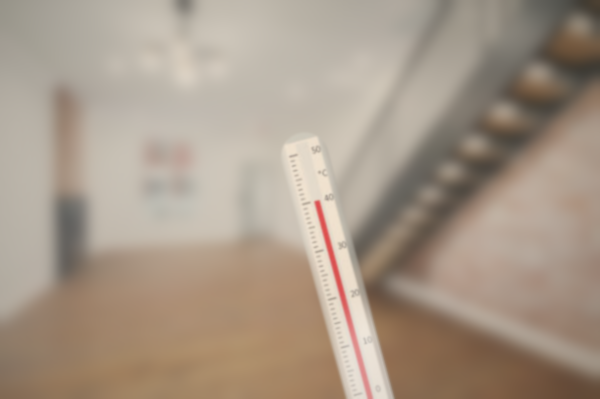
40 °C
